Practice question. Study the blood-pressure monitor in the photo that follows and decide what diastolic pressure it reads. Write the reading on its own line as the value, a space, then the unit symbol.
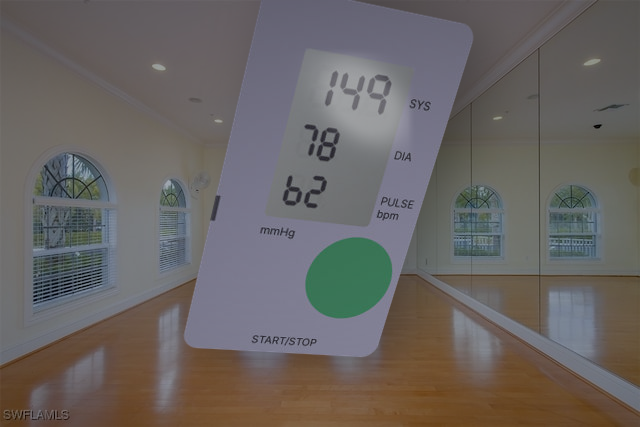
78 mmHg
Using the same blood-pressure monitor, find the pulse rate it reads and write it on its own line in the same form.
62 bpm
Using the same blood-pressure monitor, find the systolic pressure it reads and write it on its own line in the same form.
149 mmHg
